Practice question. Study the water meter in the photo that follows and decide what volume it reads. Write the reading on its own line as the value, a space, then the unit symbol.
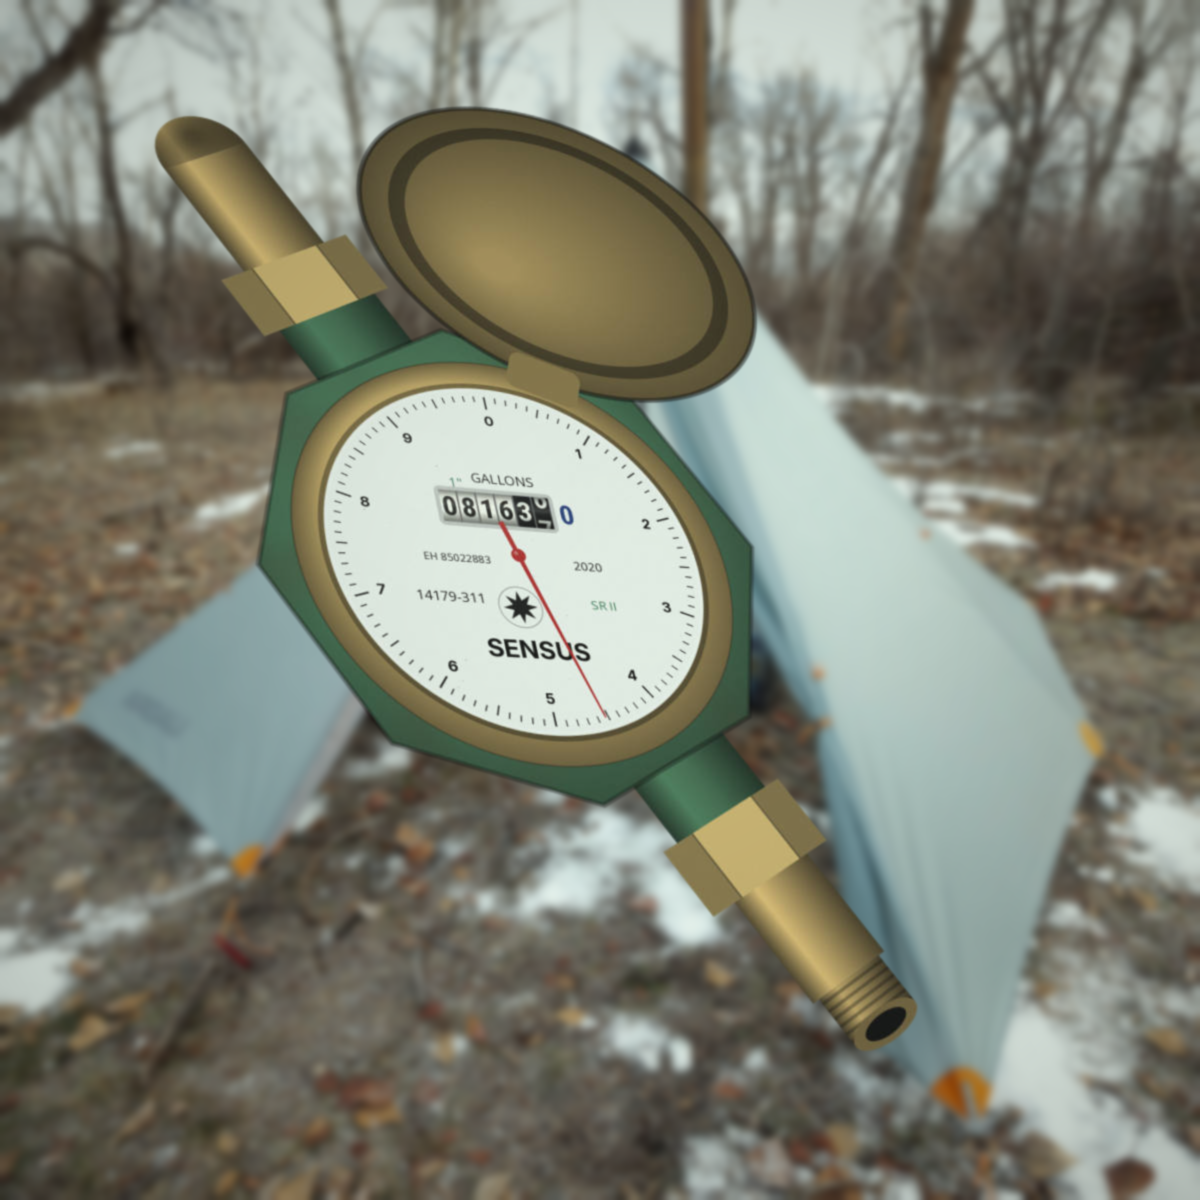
816364.5 gal
